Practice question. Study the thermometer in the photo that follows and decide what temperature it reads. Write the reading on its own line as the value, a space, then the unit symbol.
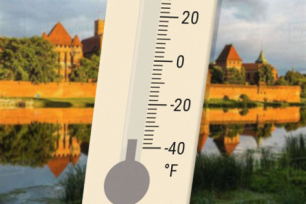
-36 °F
